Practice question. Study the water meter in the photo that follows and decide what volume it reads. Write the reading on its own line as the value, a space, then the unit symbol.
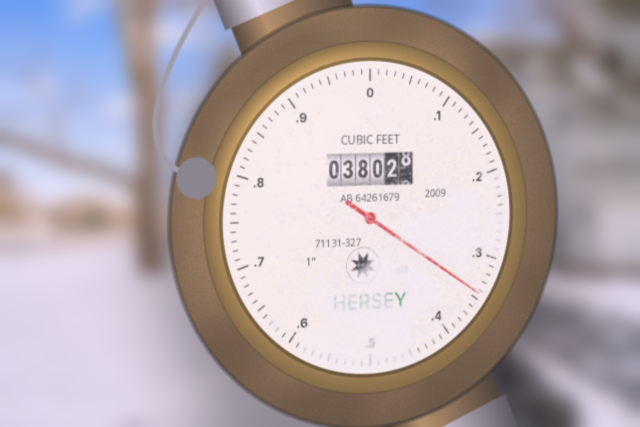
38028.34 ft³
